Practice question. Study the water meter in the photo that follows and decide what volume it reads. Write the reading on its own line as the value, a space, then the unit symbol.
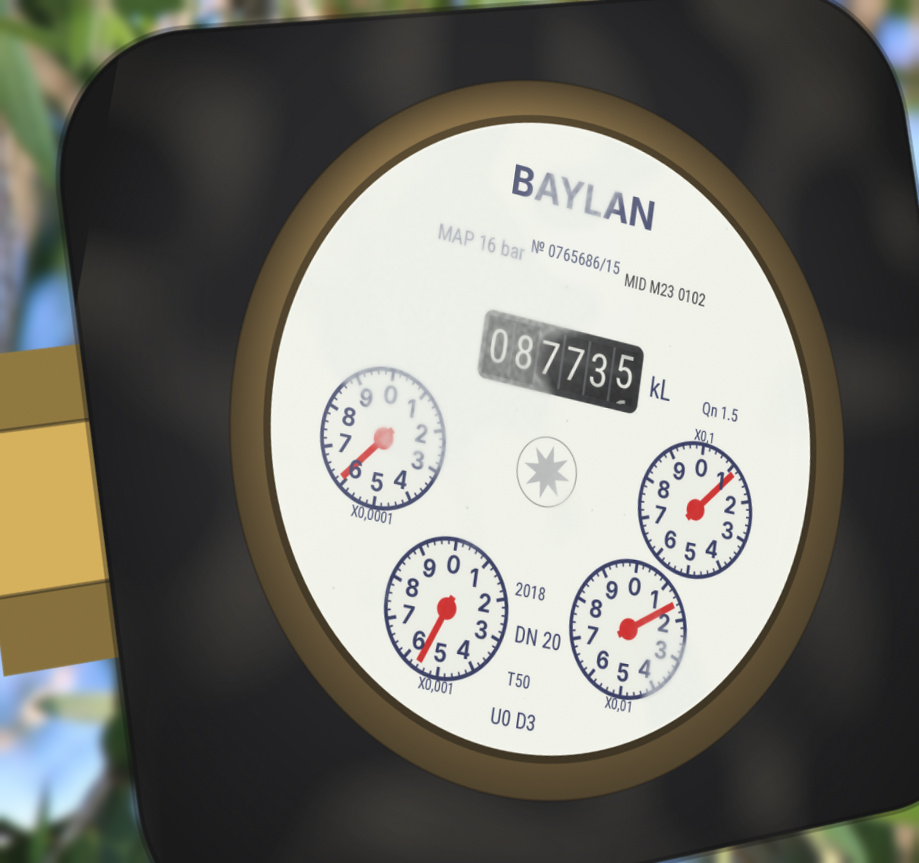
87735.1156 kL
